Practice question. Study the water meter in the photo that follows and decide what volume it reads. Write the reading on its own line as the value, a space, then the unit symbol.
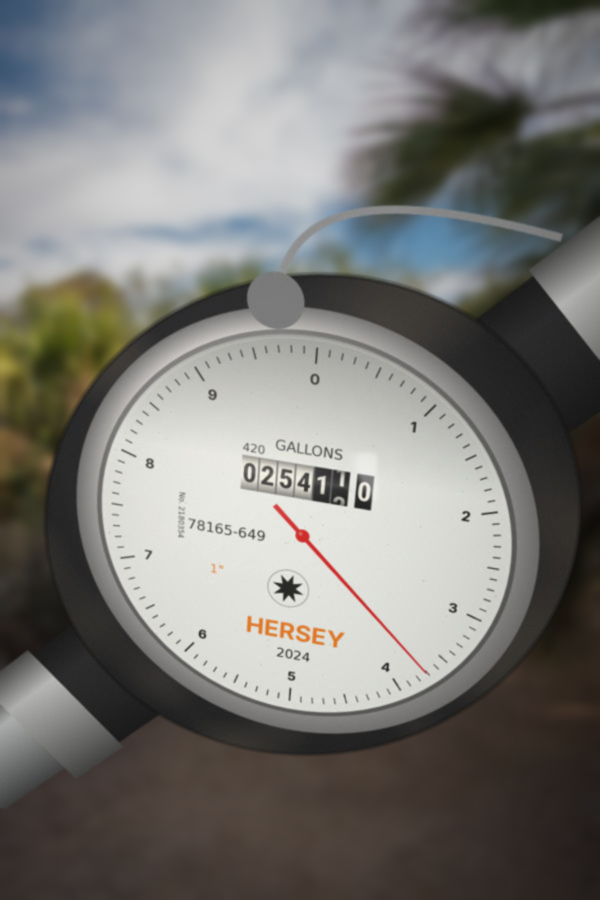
254113.7 gal
